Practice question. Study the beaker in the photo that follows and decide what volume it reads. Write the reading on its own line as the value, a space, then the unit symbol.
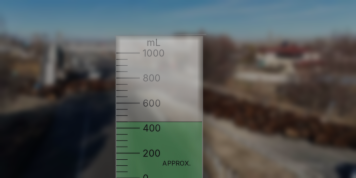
450 mL
